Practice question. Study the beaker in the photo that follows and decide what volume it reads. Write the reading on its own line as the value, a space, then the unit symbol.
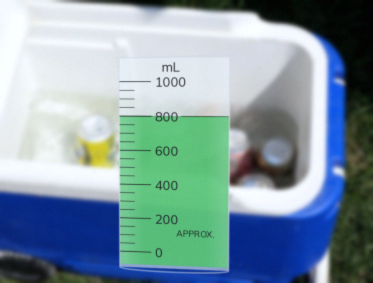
800 mL
